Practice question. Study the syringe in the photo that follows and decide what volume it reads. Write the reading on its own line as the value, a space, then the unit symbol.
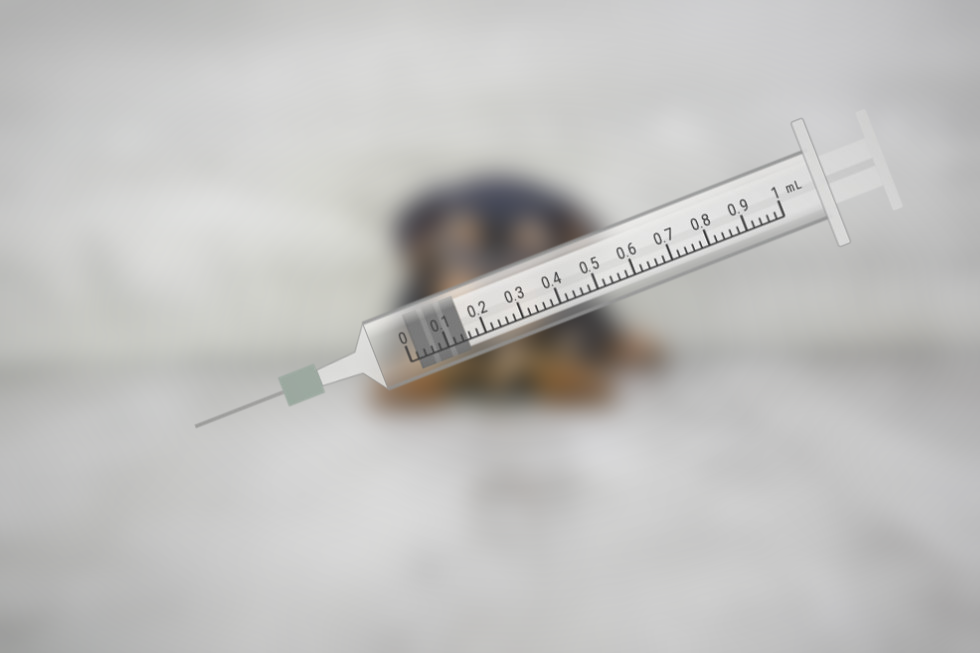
0.02 mL
